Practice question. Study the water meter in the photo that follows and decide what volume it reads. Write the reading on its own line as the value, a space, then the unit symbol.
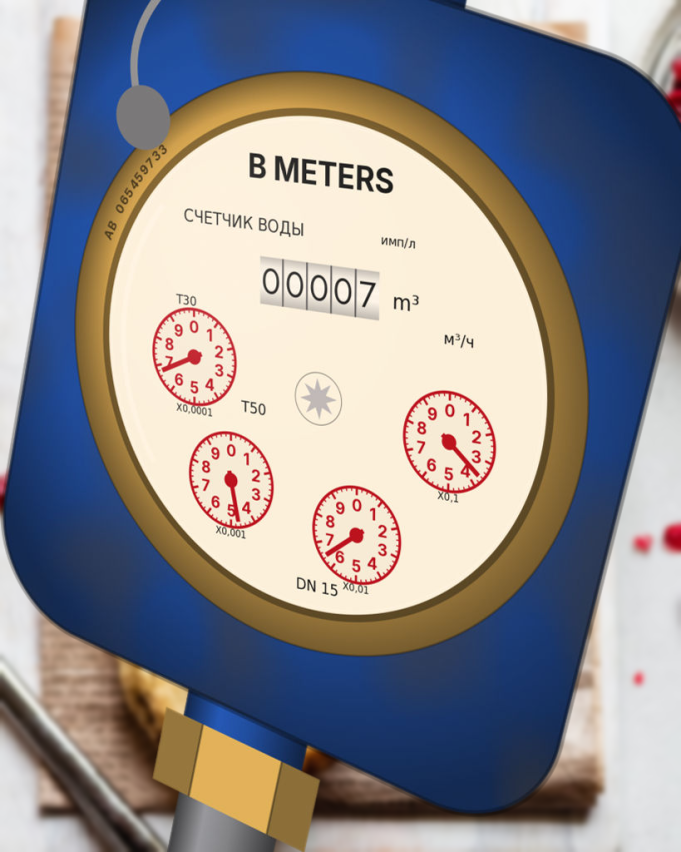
7.3646 m³
